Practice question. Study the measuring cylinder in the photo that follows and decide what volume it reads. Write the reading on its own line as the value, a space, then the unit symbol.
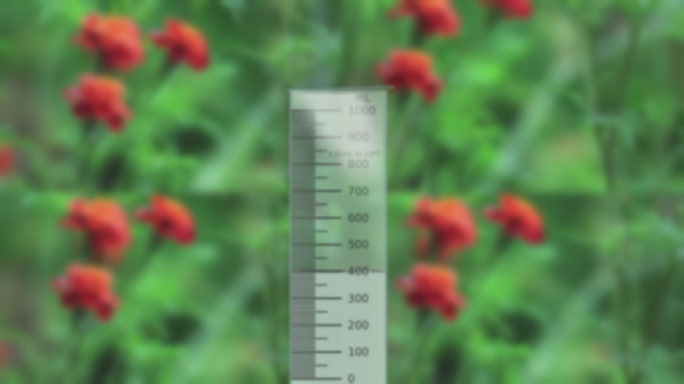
400 mL
